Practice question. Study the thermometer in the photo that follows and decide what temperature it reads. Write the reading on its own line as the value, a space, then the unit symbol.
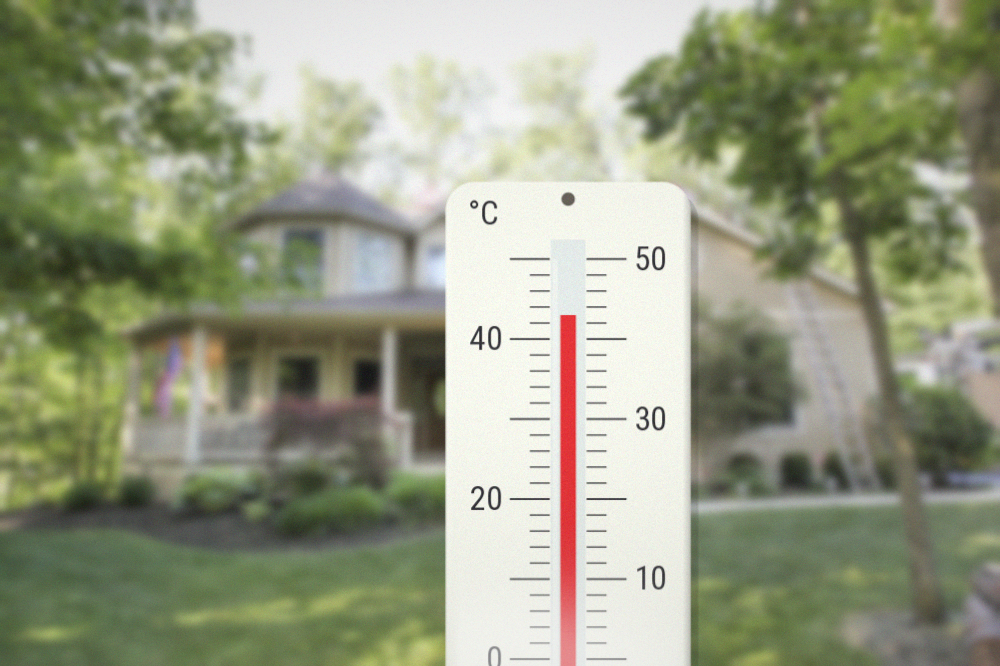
43 °C
